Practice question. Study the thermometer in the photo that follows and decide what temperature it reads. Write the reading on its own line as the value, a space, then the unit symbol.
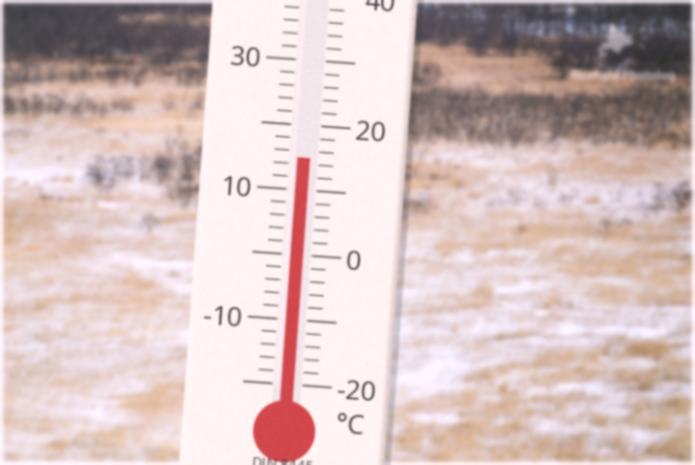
15 °C
